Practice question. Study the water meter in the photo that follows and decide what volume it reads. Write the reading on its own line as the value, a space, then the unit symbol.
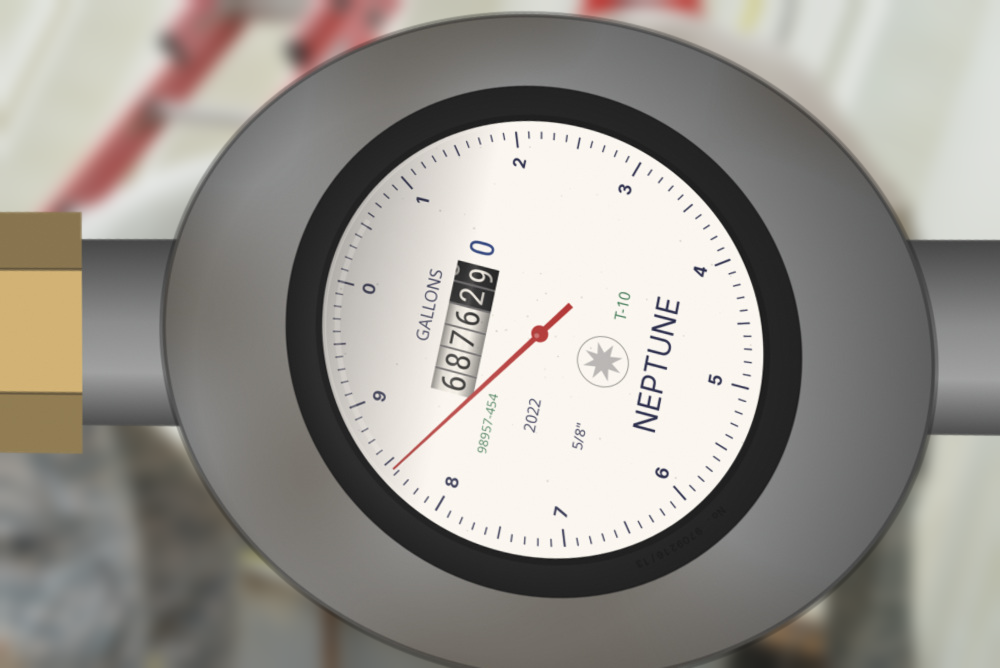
6876288.4 gal
